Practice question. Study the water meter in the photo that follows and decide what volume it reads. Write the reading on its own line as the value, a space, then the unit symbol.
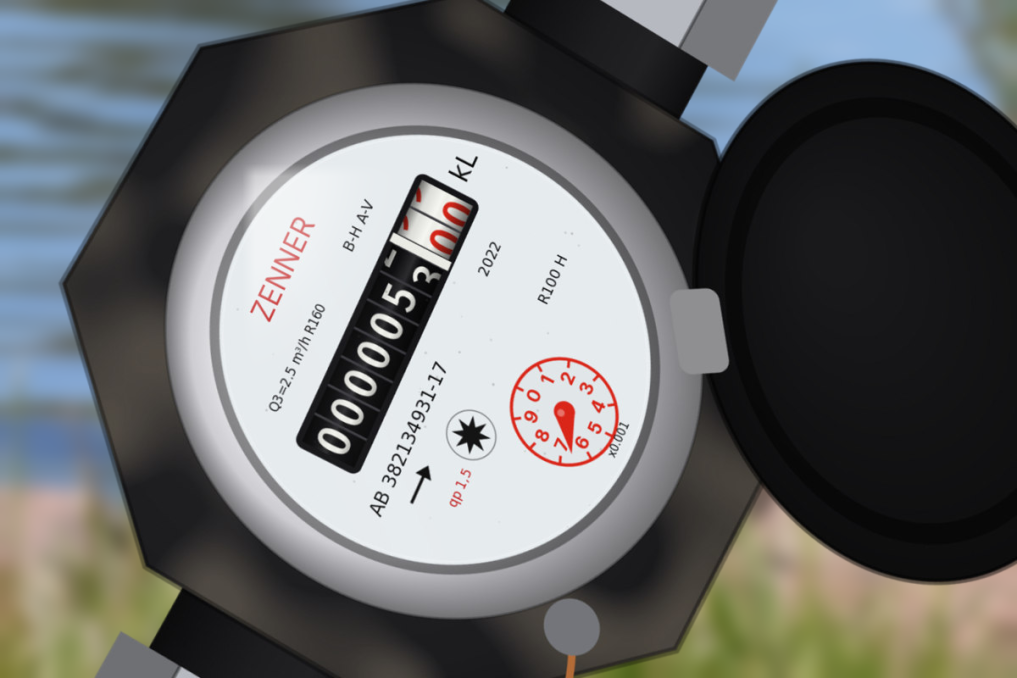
52.996 kL
